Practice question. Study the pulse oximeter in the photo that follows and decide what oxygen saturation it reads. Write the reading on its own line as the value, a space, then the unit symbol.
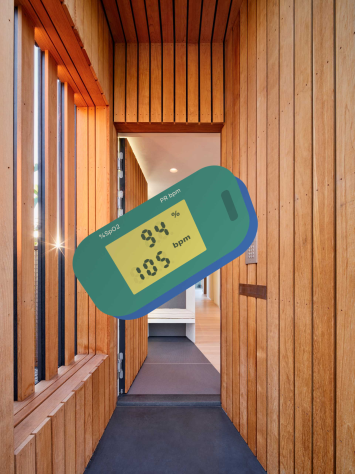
94 %
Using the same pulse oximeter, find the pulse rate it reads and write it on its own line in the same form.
105 bpm
